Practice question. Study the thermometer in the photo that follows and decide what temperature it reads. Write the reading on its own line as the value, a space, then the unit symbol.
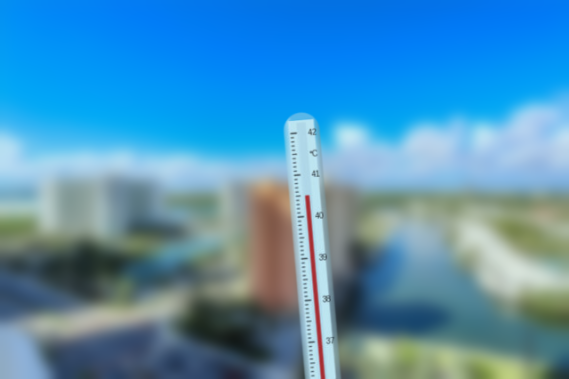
40.5 °C
